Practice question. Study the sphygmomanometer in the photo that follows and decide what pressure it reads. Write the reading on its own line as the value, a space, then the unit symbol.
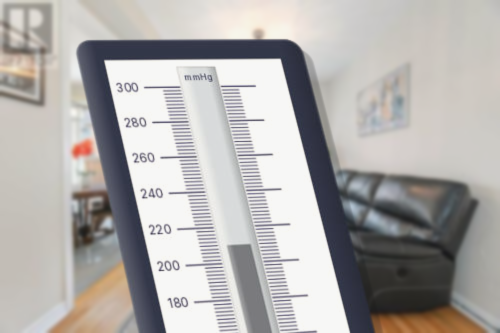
210 mmHg
